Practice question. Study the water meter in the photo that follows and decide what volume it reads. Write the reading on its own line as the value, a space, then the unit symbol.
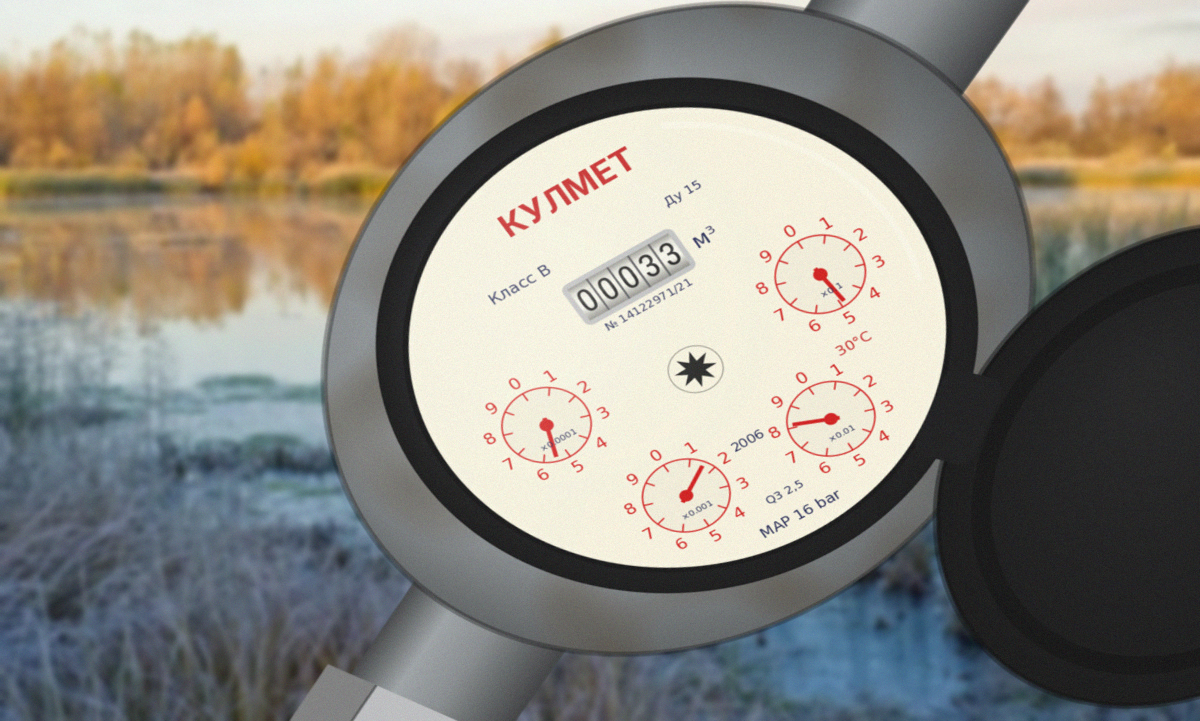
33.4815 m³
